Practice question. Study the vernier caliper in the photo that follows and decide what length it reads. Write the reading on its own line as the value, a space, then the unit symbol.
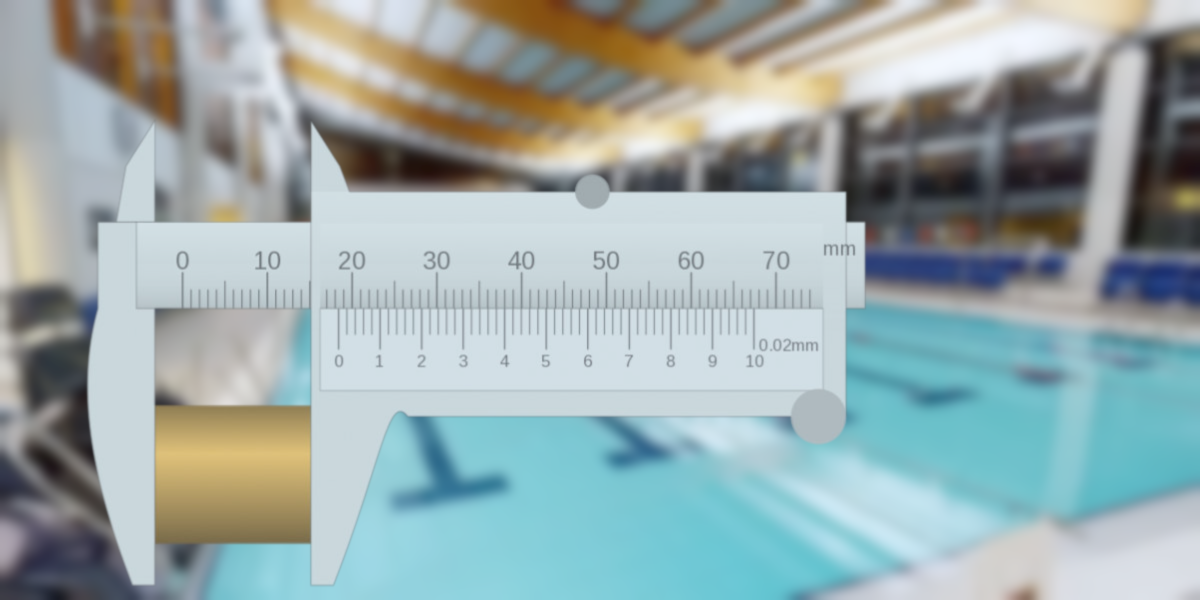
18.4 mm
